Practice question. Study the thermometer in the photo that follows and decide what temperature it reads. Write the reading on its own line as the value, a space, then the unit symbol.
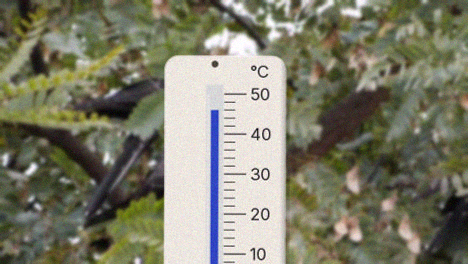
46 °C
